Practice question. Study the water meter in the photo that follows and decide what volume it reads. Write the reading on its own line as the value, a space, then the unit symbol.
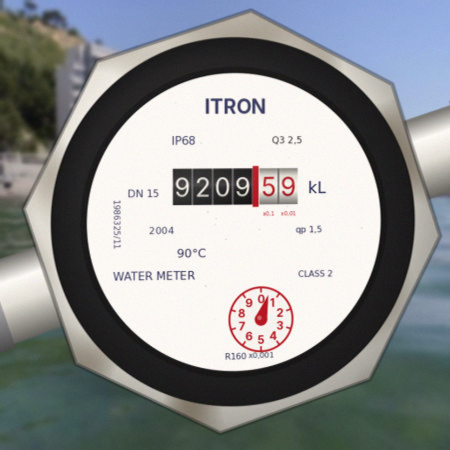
9209.590 kL
